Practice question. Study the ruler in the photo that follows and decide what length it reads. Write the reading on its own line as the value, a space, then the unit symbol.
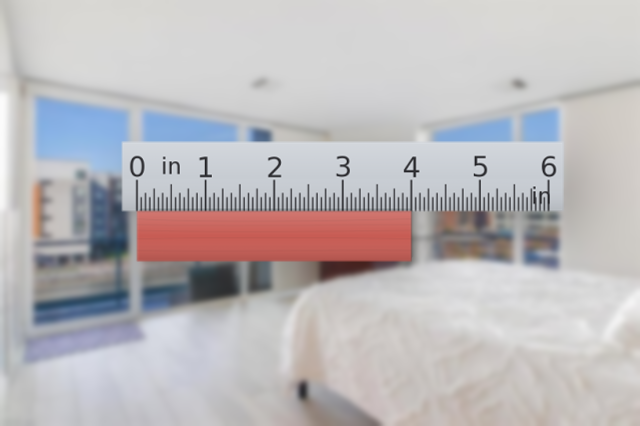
4 in
